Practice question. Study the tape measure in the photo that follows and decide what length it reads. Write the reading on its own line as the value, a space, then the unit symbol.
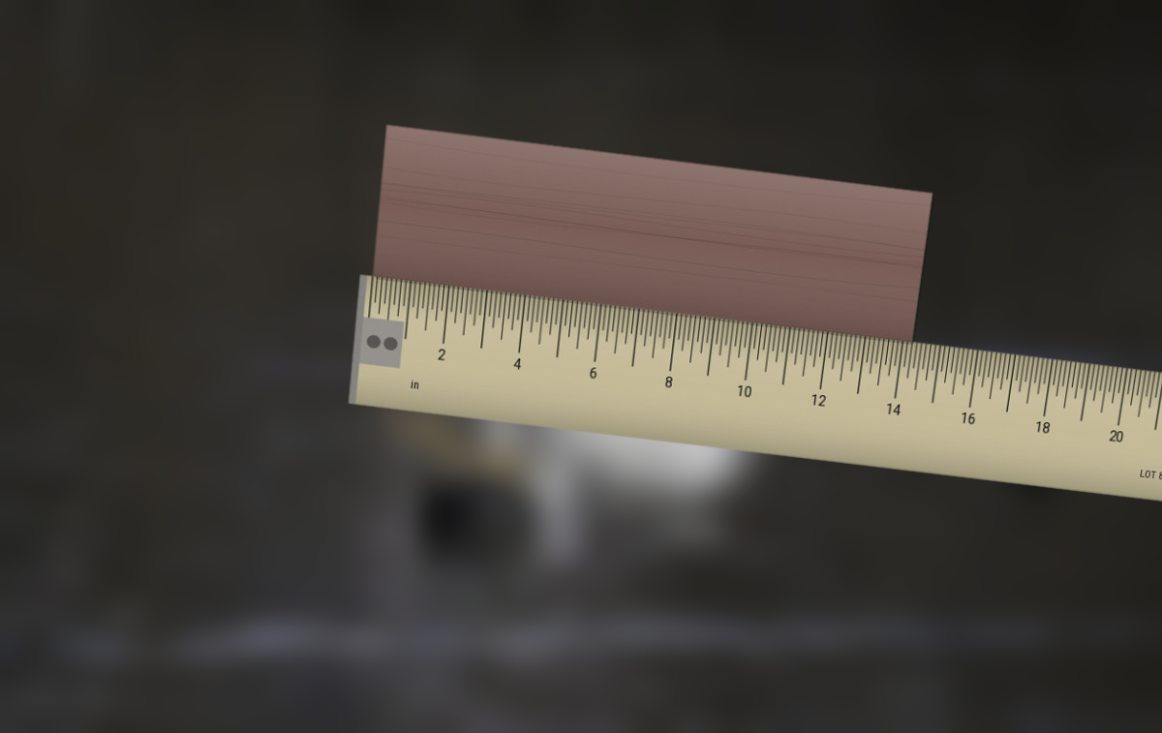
14.25 in
